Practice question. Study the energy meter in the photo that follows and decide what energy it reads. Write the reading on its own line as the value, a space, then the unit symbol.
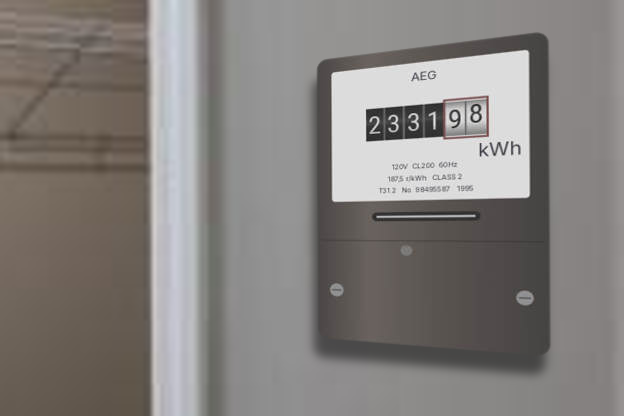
2331.98 kWh
